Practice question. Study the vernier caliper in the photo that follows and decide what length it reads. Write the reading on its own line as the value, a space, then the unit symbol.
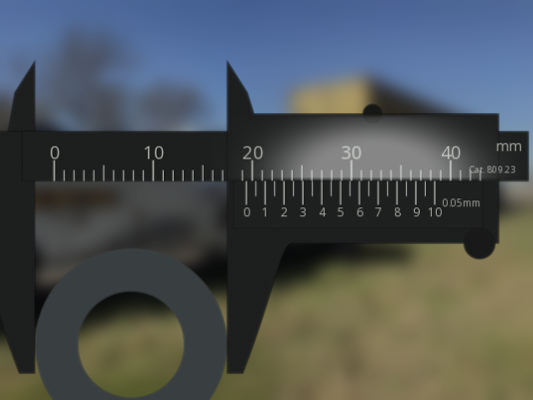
19.4 mm
